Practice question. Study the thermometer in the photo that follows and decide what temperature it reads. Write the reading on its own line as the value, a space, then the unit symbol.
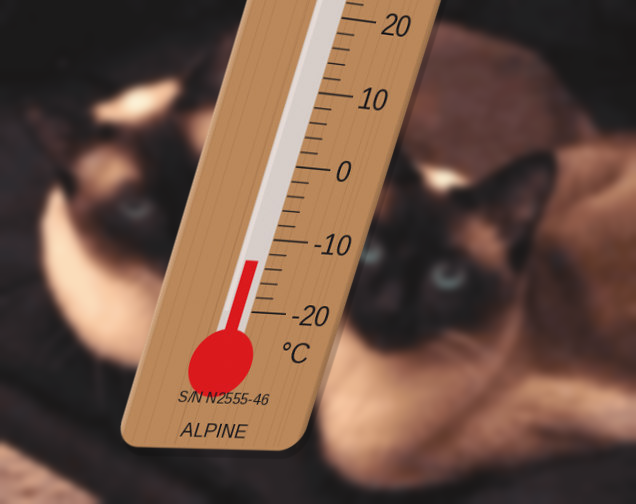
-13 °C
